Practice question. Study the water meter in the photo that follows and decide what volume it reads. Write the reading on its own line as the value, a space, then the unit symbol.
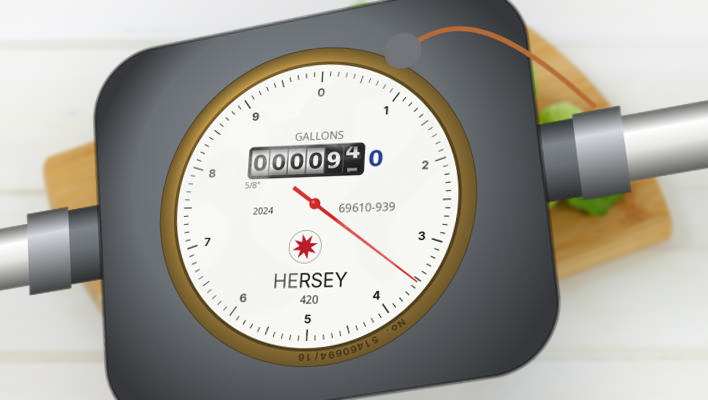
943.5 gal
